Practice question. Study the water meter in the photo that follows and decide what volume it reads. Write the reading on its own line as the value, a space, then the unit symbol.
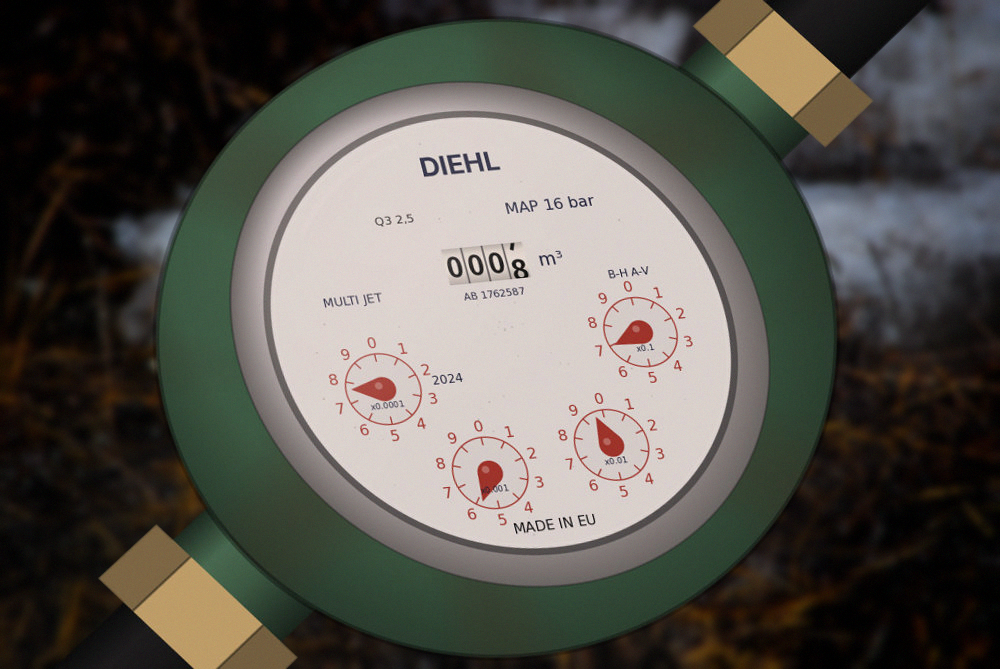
7.6957 m³
